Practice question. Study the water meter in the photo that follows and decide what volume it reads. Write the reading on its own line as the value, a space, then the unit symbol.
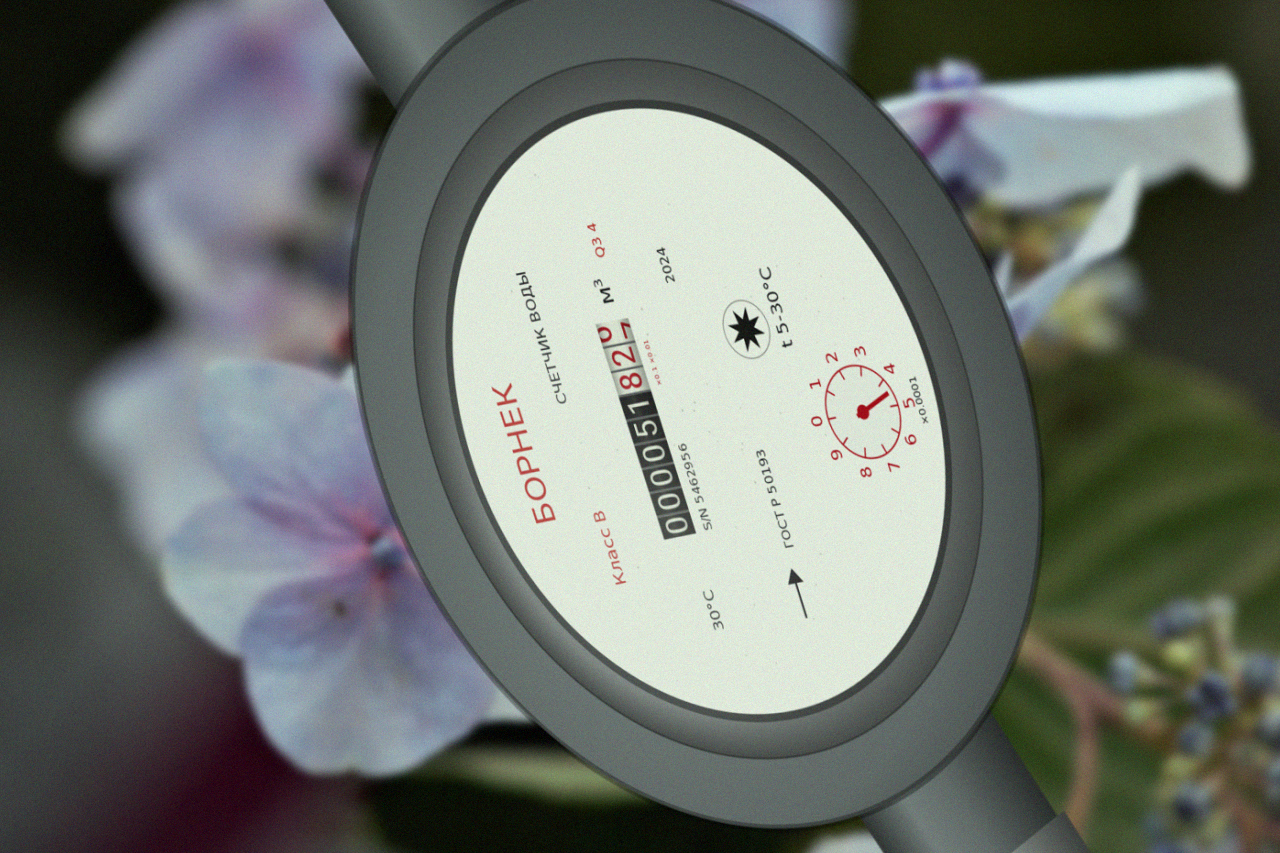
51.8264 m³
